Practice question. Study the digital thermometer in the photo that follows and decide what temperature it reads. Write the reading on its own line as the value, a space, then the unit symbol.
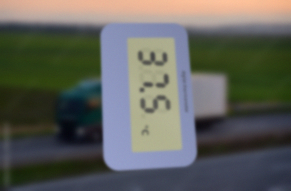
37.5 °C
